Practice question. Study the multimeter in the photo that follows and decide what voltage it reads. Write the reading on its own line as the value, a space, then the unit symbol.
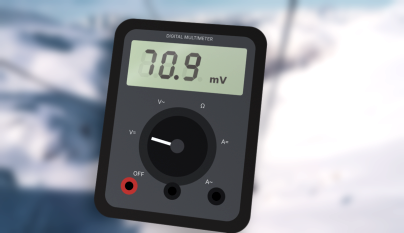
70.9 mV
